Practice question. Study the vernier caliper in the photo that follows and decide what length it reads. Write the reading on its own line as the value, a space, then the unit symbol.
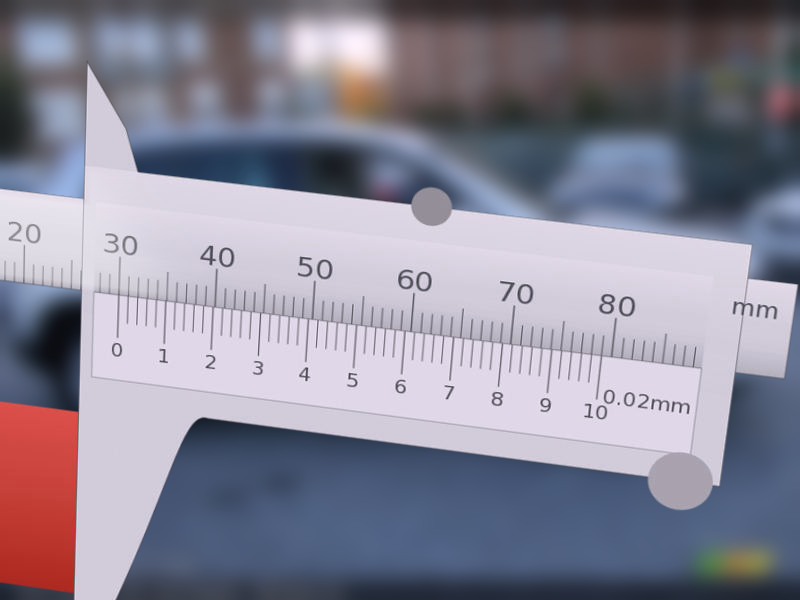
30.0 mm
